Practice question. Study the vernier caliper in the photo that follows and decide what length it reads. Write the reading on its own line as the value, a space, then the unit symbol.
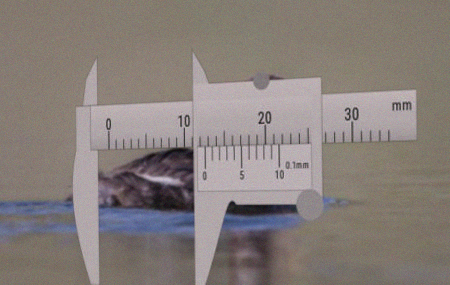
12.6 mm
